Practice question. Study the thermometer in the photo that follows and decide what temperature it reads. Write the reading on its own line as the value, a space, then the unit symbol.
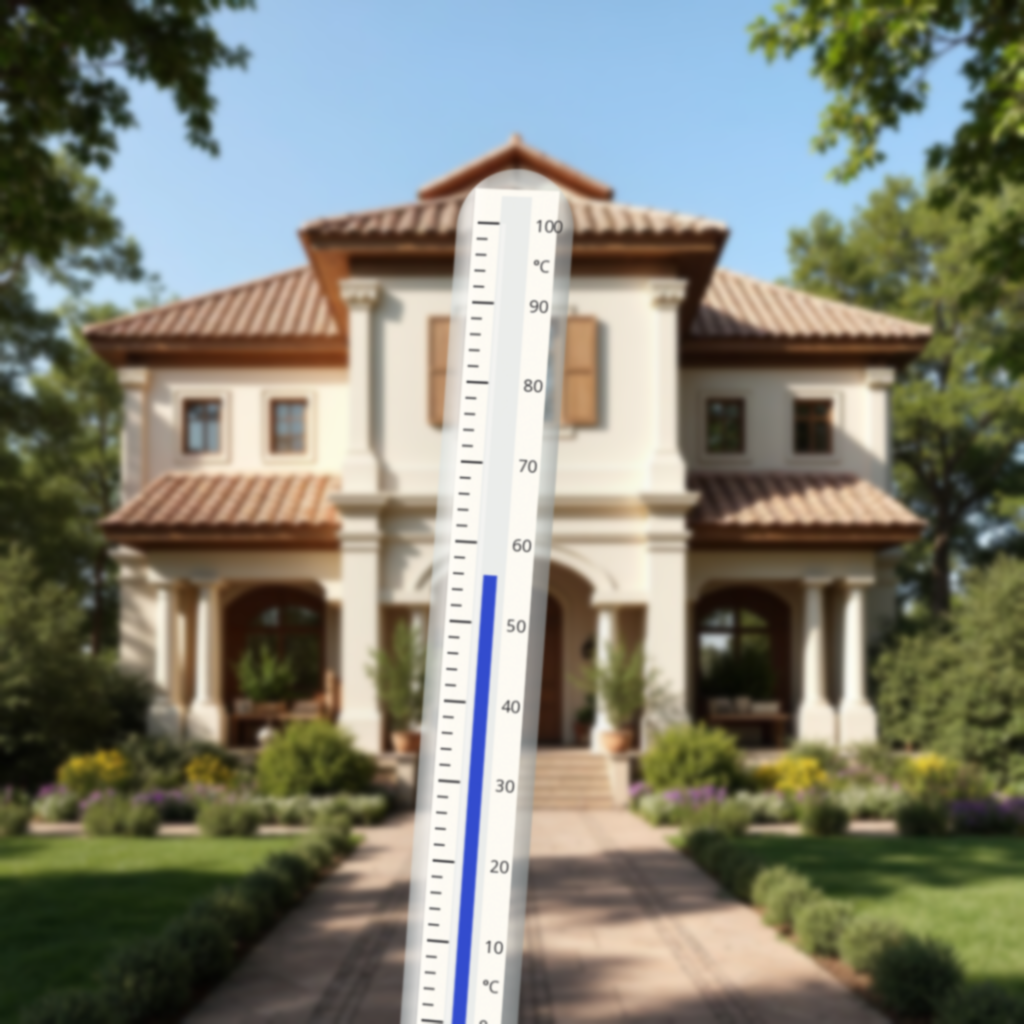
56 °C
